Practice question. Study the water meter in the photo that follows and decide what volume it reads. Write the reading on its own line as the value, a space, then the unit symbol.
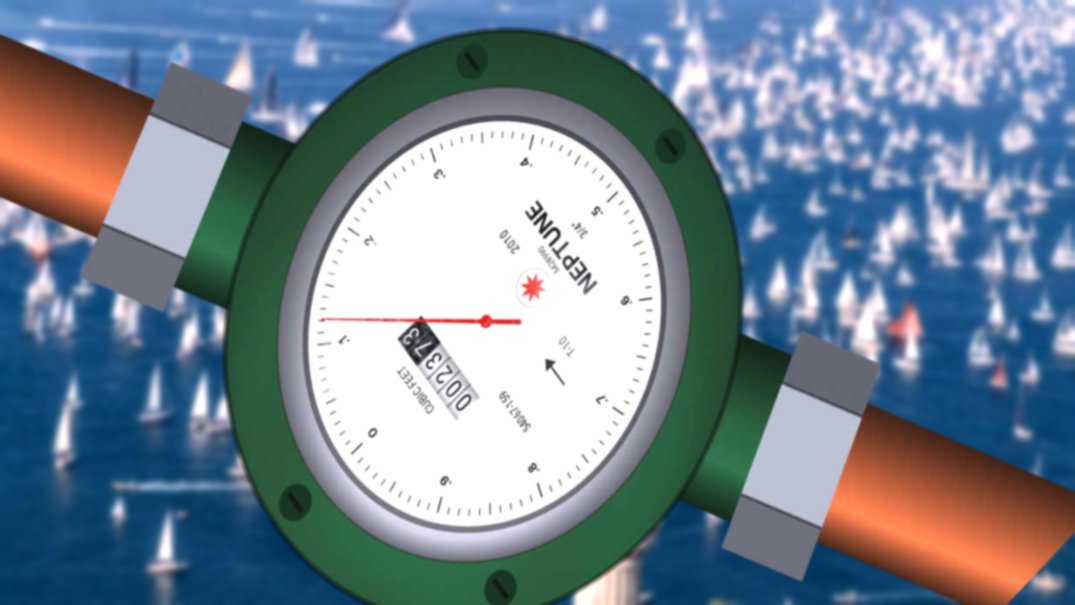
2373.12 ft³
